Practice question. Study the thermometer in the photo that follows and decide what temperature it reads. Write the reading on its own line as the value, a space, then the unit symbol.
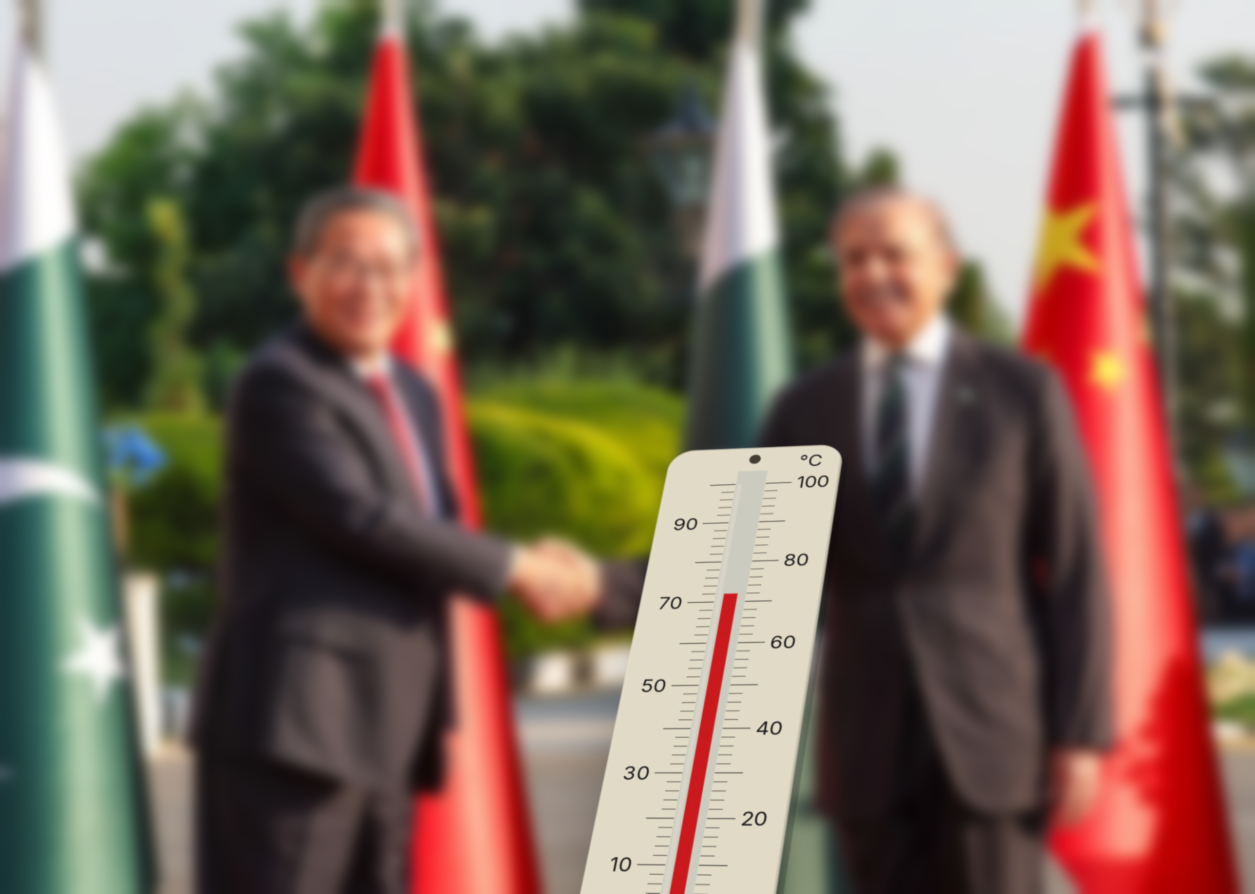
72 °C
